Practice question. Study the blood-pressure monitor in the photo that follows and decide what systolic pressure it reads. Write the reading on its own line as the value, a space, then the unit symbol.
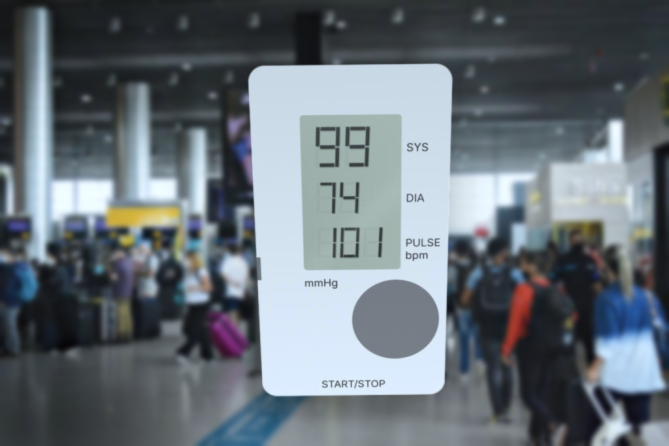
99 mmHg
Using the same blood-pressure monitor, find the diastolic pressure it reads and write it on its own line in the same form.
74 mmHg
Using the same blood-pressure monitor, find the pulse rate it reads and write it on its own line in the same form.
101 bpm
